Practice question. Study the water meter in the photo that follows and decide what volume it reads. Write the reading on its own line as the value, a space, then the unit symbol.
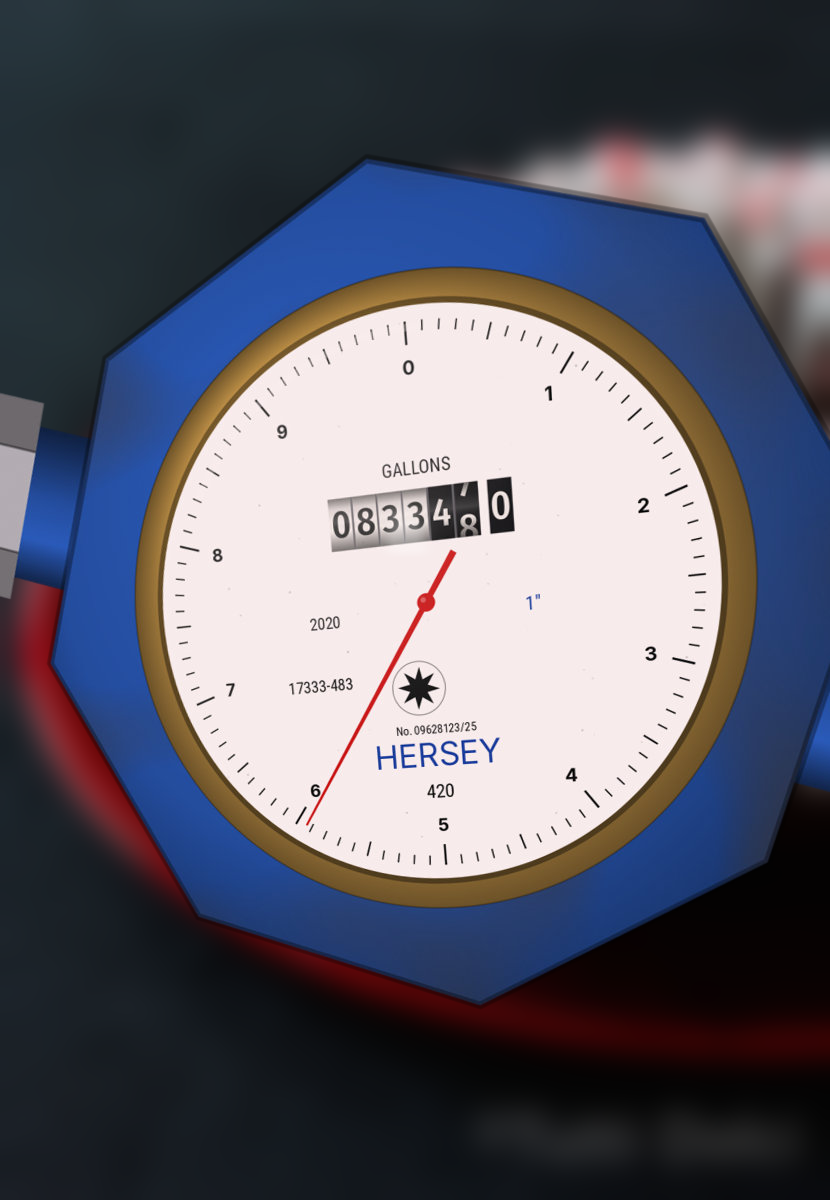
833475.9 gal
